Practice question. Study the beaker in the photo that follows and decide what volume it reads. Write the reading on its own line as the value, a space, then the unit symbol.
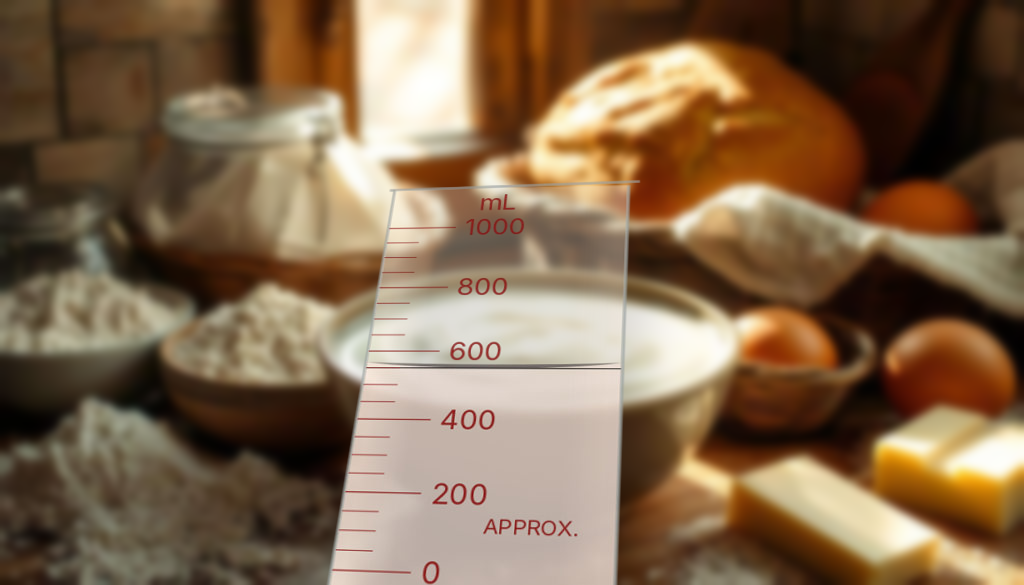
550 mL
